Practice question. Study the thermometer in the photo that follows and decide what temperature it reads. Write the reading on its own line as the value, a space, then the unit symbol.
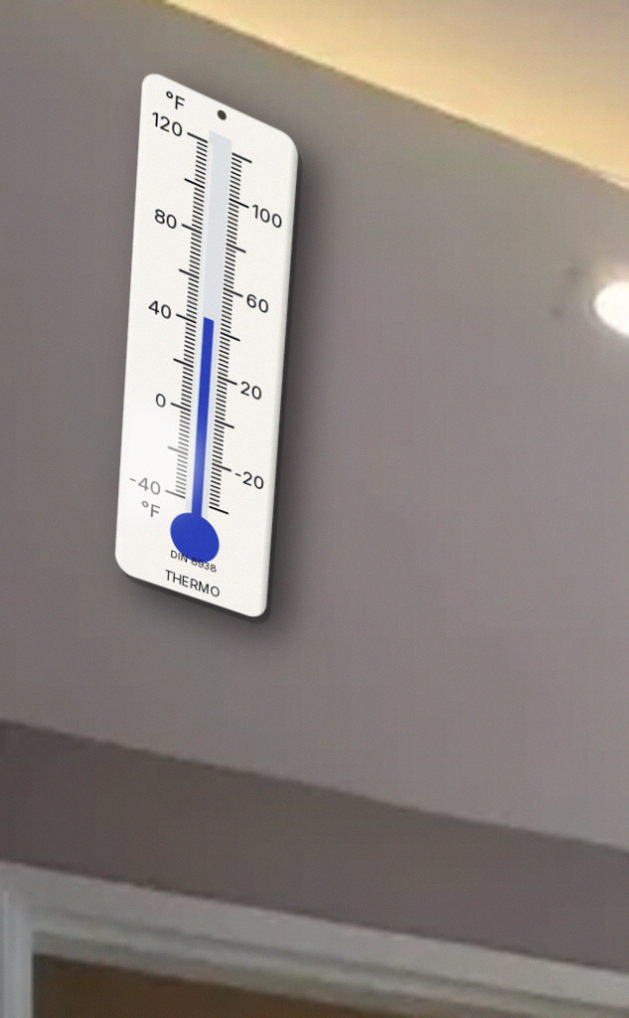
44 °F
